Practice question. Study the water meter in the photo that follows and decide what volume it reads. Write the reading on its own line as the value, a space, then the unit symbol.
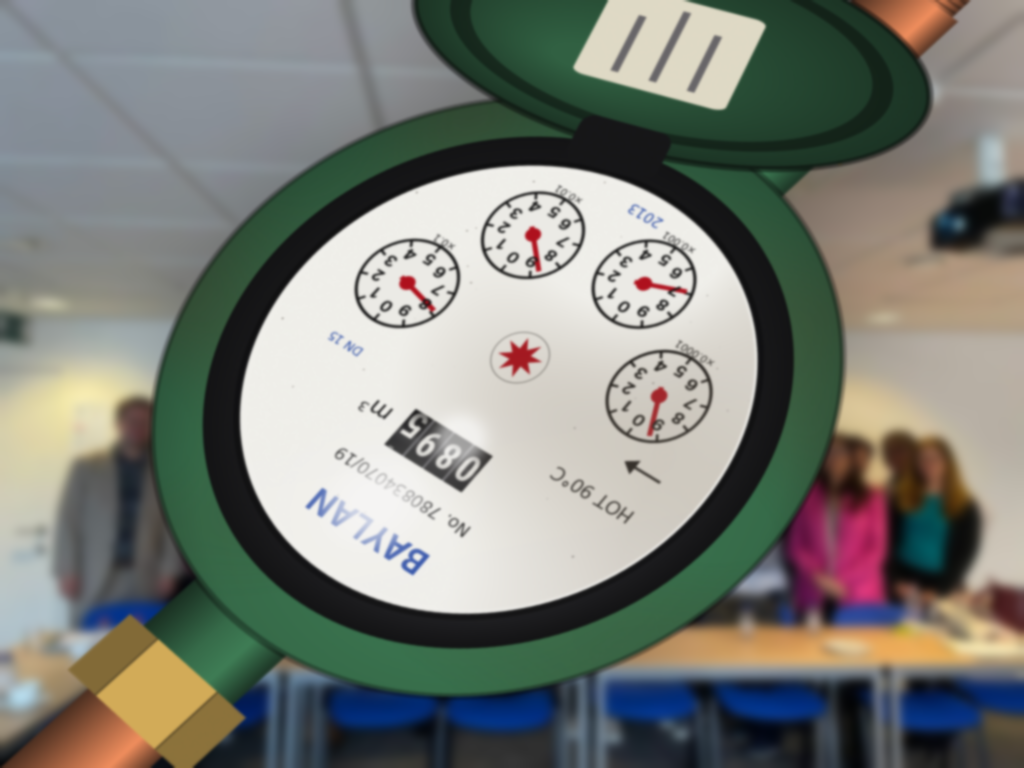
894.7869 m³
